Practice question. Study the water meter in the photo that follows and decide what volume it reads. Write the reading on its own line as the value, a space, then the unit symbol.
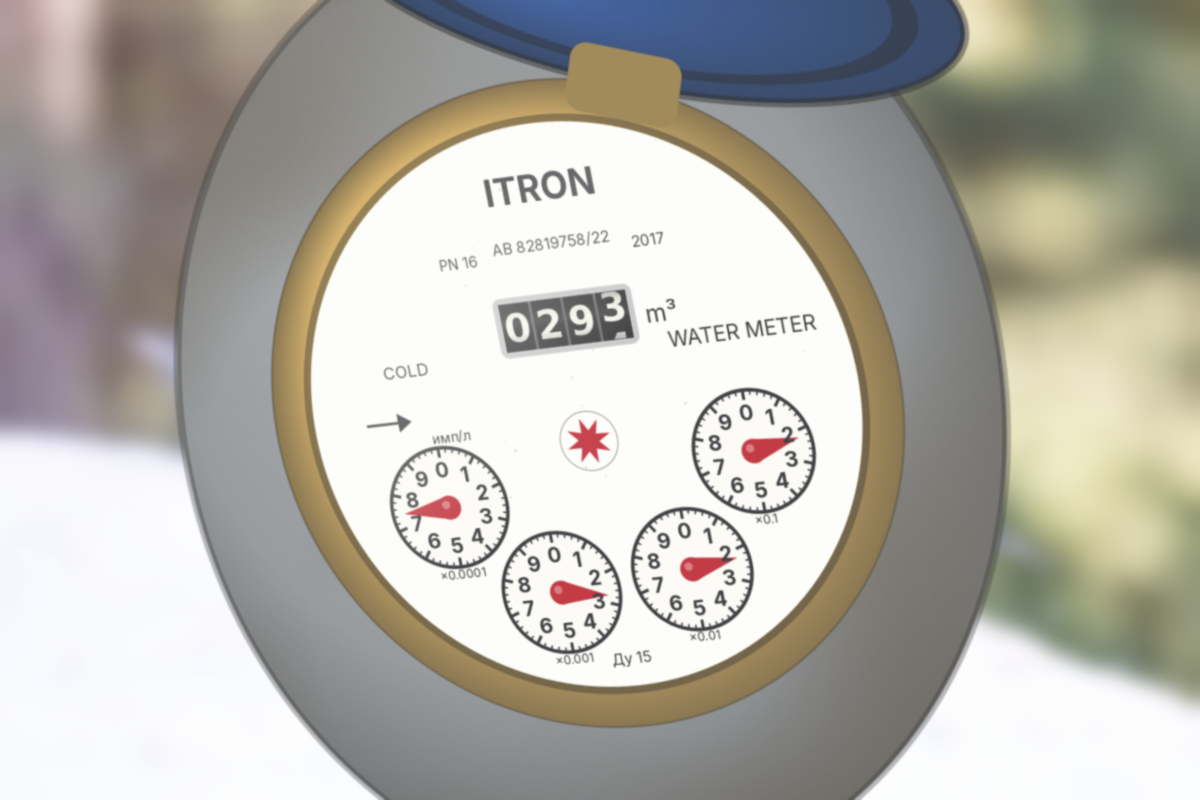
293.2227 m³
